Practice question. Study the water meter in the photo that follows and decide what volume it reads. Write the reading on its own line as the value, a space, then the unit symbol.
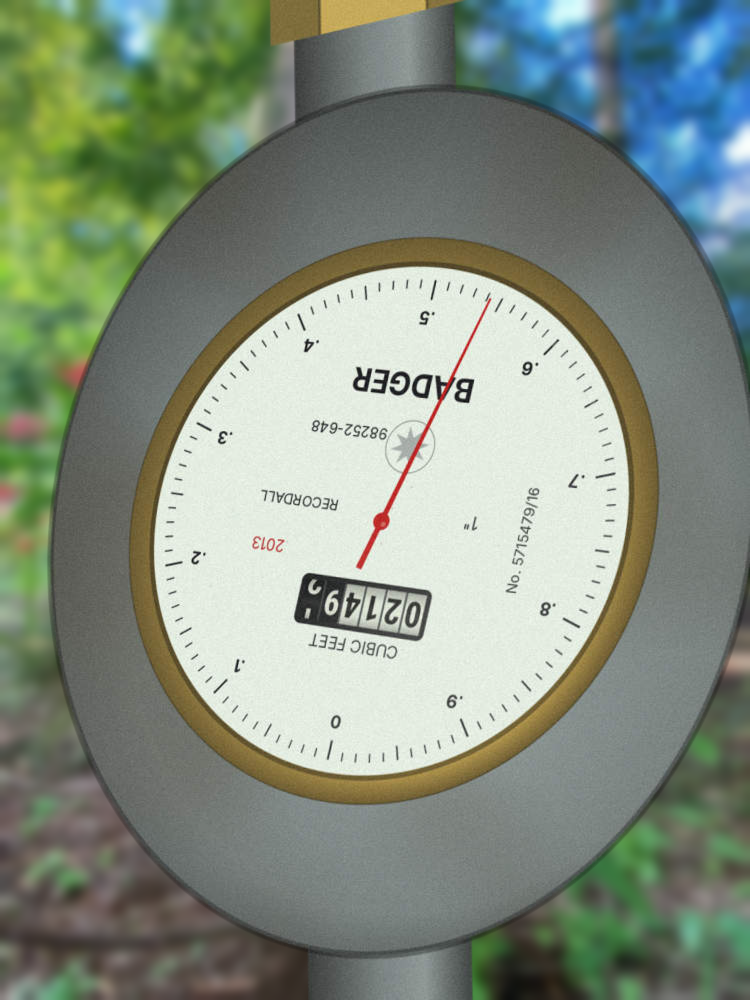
21491.54 ft³
